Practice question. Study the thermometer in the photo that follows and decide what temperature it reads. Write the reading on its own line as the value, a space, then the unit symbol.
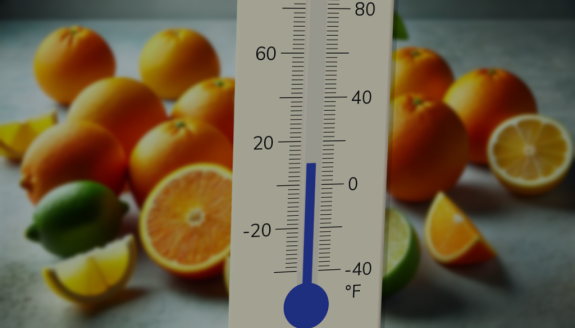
10 °F
